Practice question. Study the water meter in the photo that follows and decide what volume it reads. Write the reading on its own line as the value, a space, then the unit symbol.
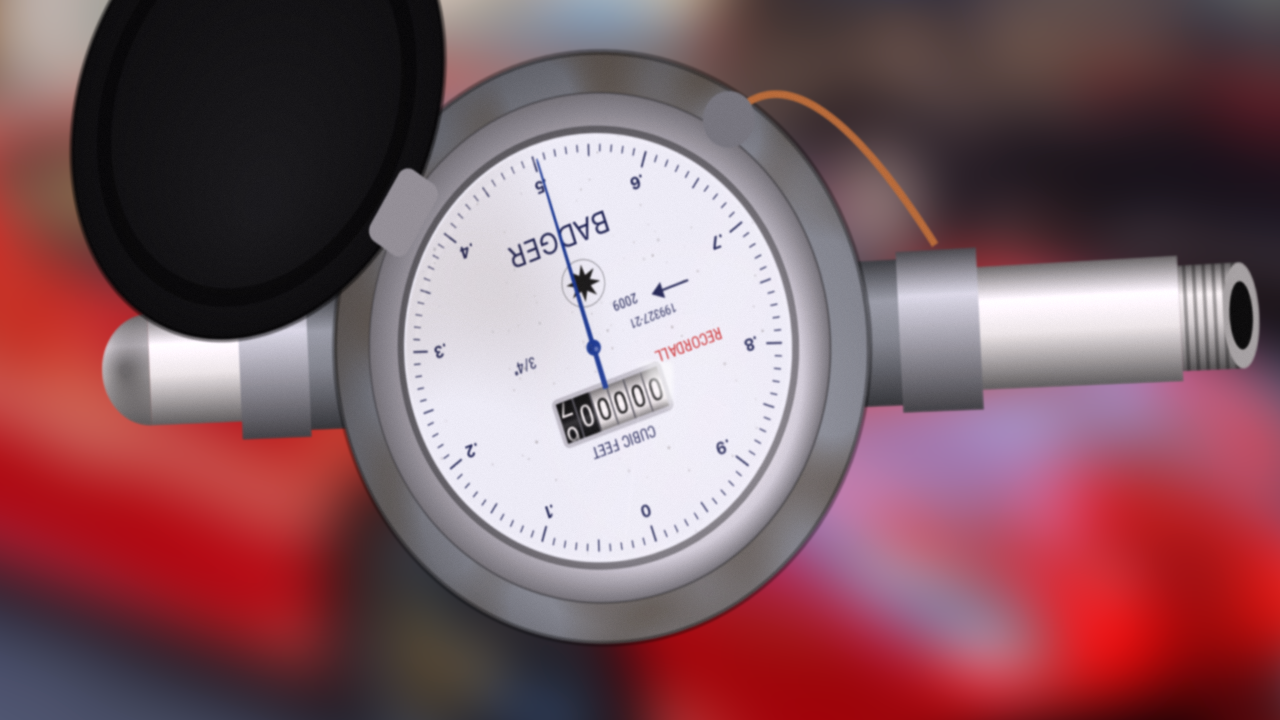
6.50 ft³
